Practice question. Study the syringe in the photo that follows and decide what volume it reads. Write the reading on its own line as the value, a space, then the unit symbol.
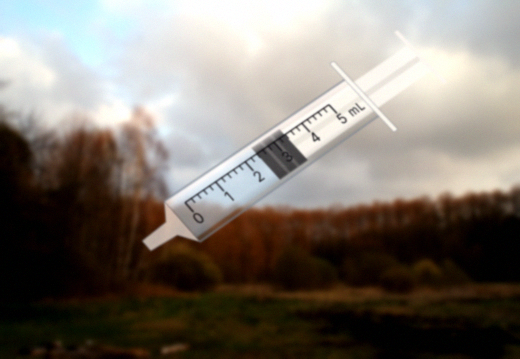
2.4 mL
